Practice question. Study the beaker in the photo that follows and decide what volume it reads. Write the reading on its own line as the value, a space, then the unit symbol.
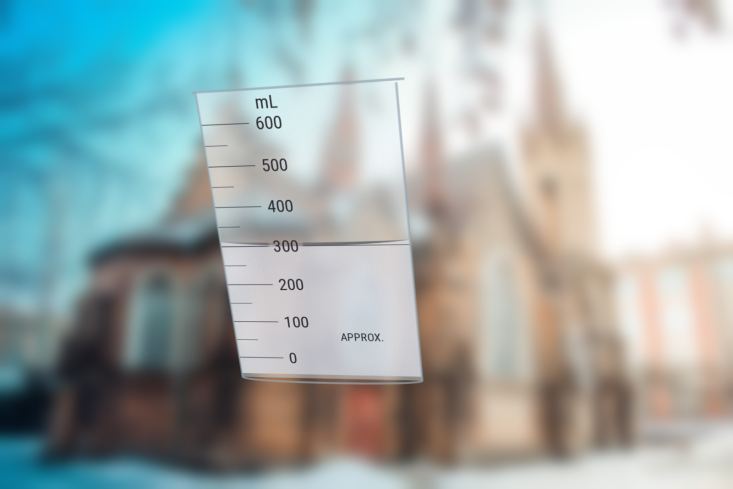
300 mL
